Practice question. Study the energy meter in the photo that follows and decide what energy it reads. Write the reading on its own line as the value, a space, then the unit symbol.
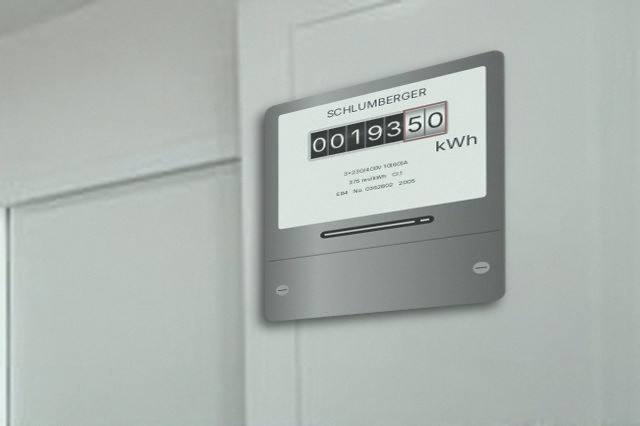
193.50 kWh
